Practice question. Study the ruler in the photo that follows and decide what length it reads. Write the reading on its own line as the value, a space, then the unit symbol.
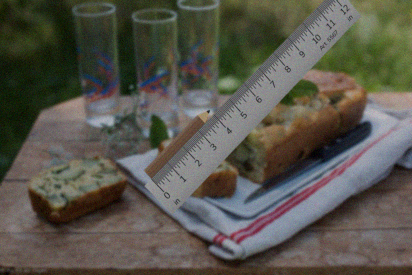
4 in
